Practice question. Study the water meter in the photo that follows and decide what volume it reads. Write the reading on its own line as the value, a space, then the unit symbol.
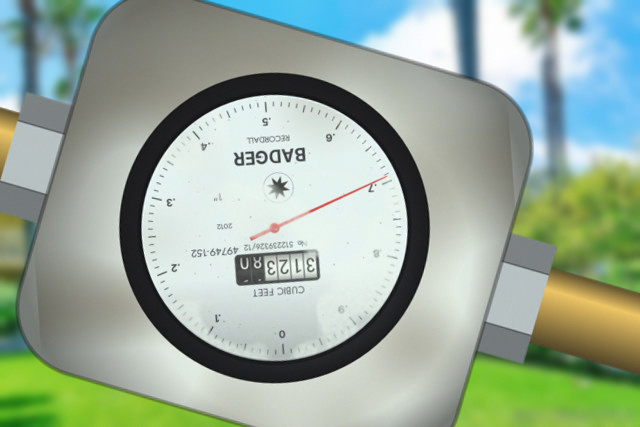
312379.69 ft³
